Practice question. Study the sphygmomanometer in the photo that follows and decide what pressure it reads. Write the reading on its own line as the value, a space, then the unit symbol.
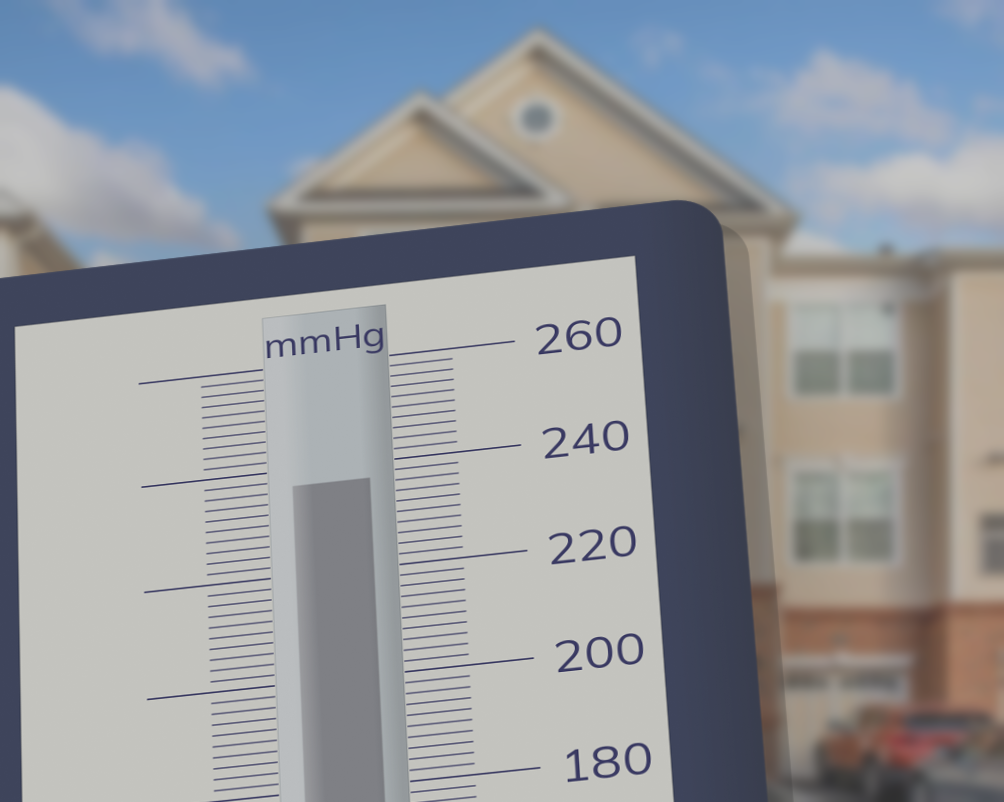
237 mmHg
